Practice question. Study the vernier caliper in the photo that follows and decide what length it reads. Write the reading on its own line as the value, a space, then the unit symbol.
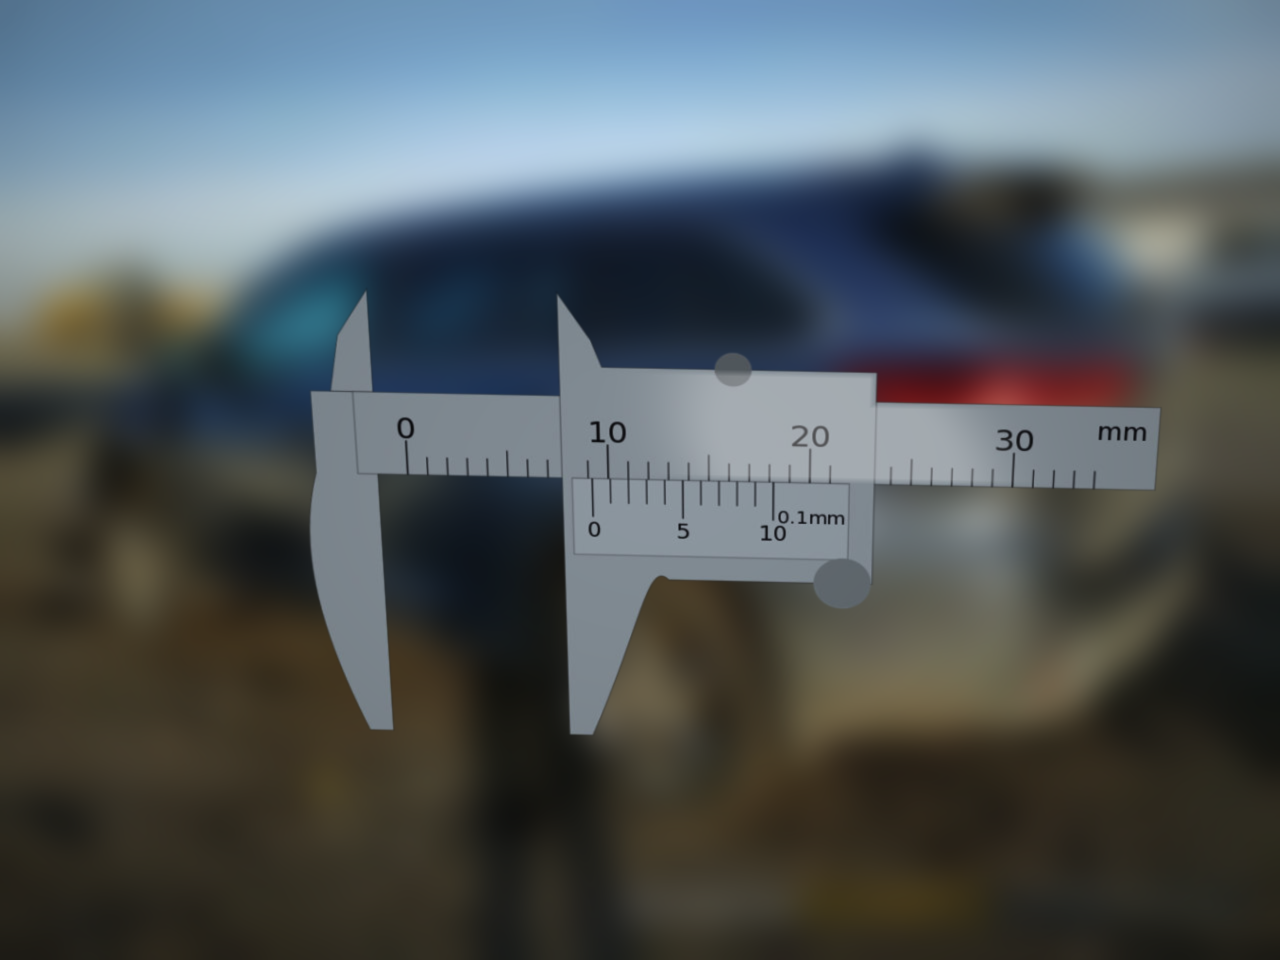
9.2 mm
